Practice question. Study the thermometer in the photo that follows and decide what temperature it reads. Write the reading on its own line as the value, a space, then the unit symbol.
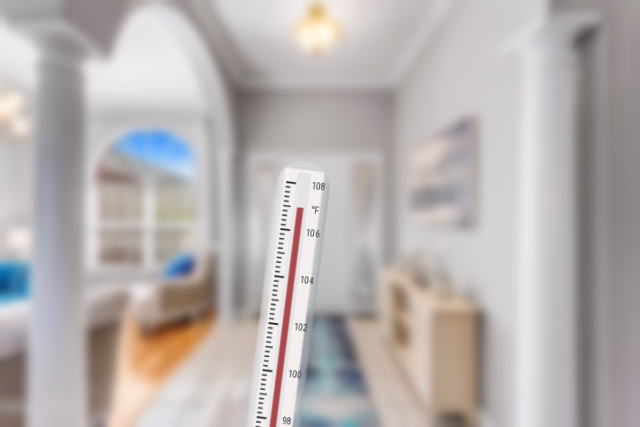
107 °F
